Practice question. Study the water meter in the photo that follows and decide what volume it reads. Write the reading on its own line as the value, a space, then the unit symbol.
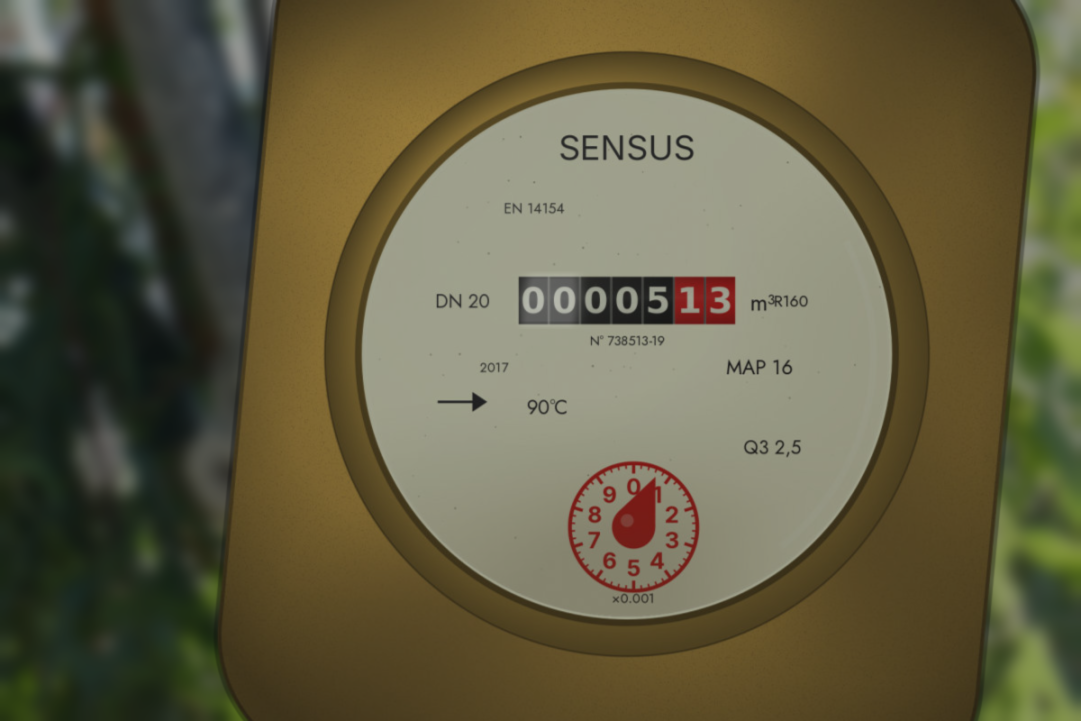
5.130 m³
